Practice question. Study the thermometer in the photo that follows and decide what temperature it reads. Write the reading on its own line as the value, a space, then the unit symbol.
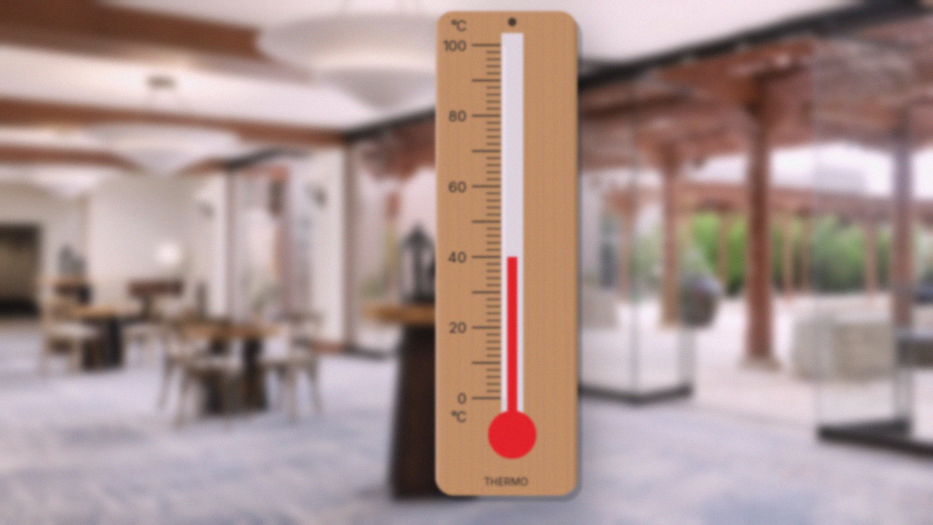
40 °C
